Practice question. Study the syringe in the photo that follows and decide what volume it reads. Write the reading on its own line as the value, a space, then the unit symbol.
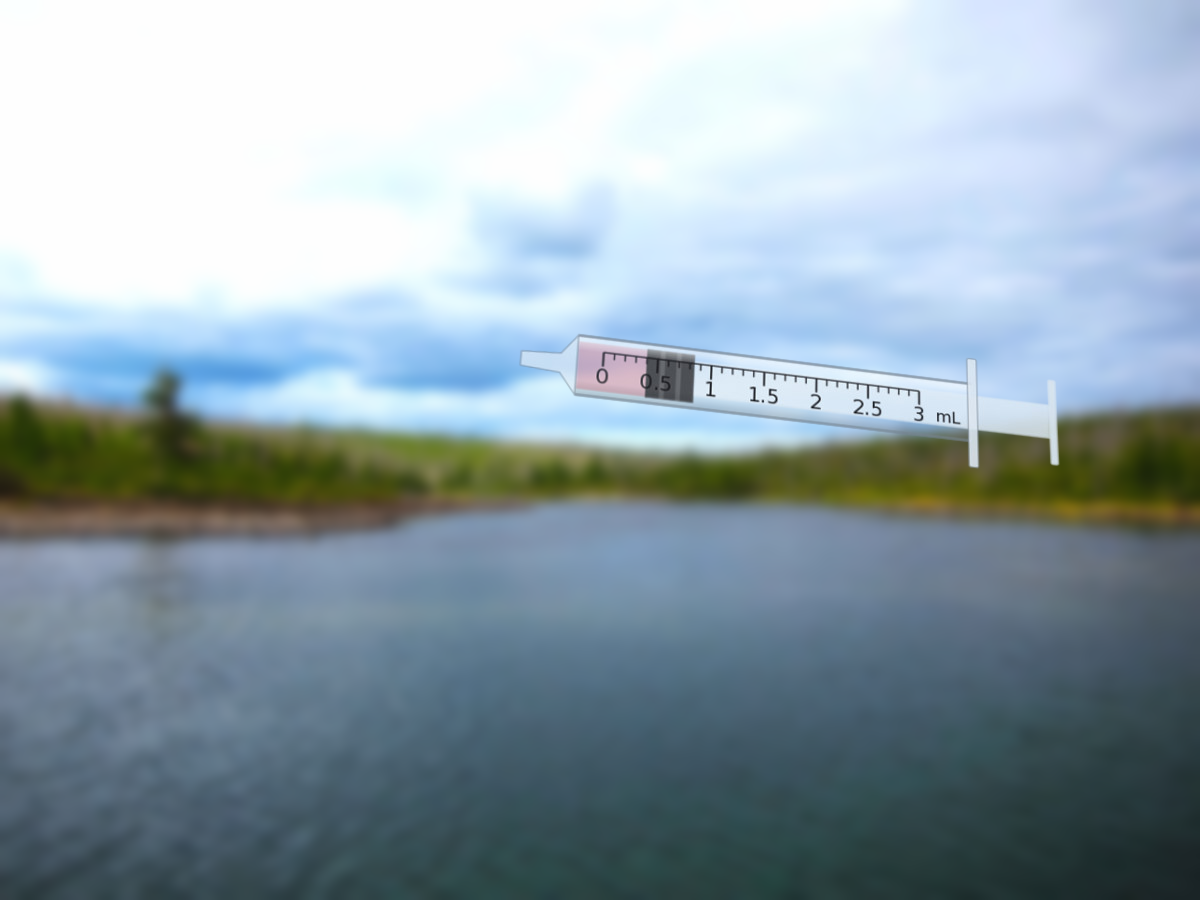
0.4 mL
